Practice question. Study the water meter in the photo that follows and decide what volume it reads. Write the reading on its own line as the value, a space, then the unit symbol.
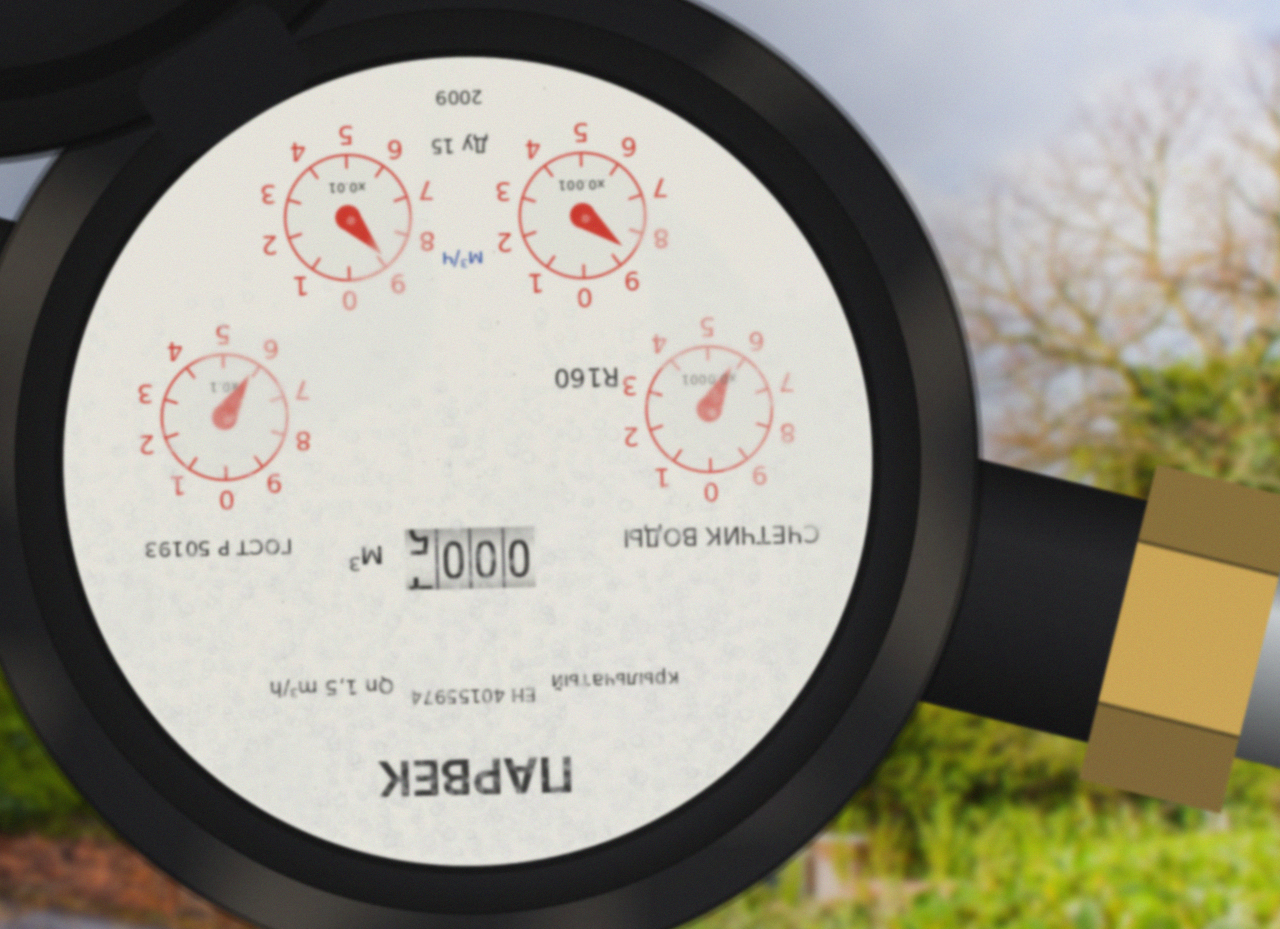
4.5885 m³
